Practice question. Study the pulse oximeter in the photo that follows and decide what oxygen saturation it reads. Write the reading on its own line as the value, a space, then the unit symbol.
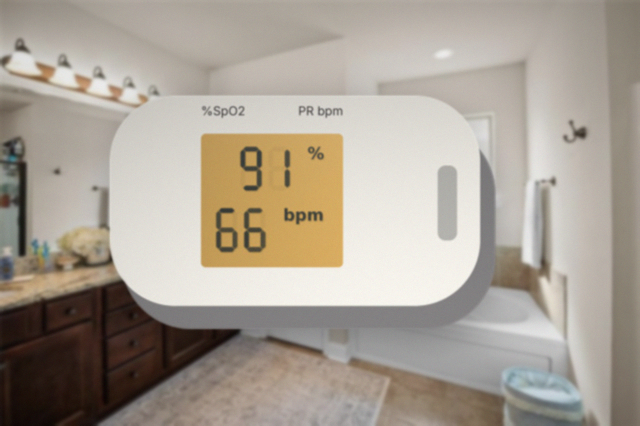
91 %
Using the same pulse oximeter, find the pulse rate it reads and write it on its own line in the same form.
66 bpm
